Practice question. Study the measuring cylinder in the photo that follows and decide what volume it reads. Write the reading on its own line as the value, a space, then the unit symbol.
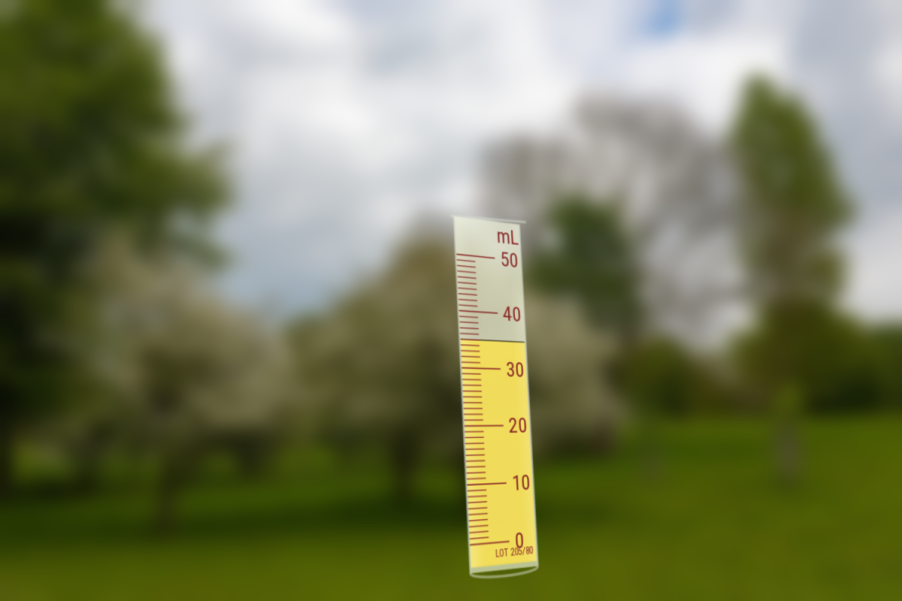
35 mL
